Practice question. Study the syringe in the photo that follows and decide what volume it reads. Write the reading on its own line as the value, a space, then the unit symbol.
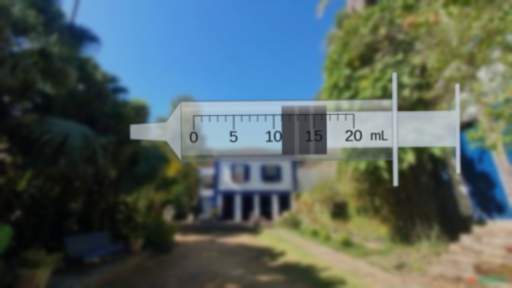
11 mL
